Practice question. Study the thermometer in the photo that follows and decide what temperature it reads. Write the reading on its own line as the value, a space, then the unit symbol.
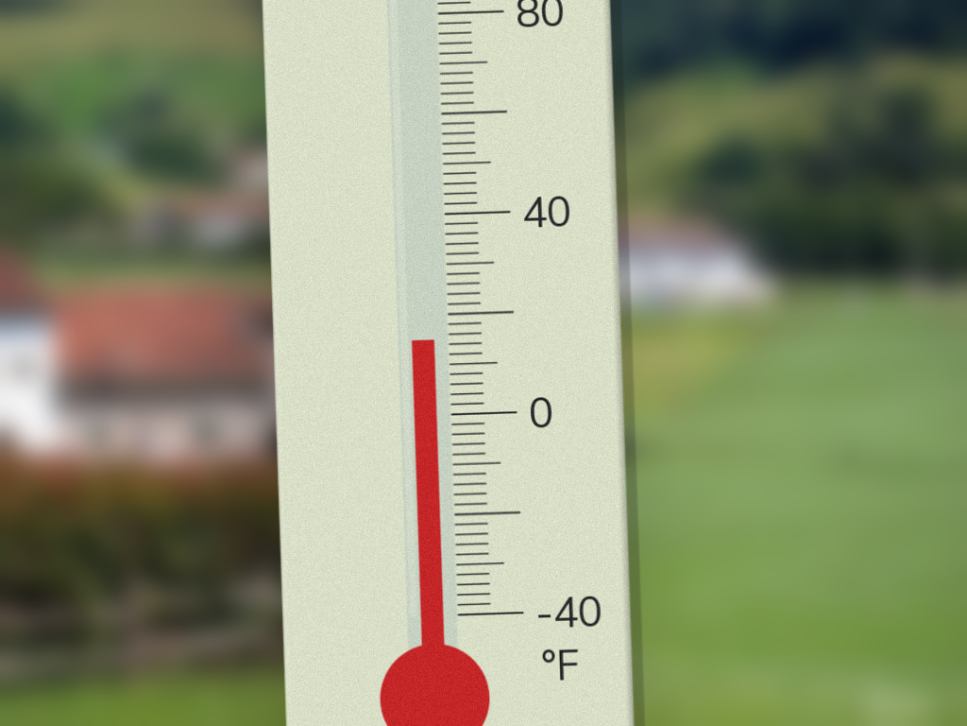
15 °F
